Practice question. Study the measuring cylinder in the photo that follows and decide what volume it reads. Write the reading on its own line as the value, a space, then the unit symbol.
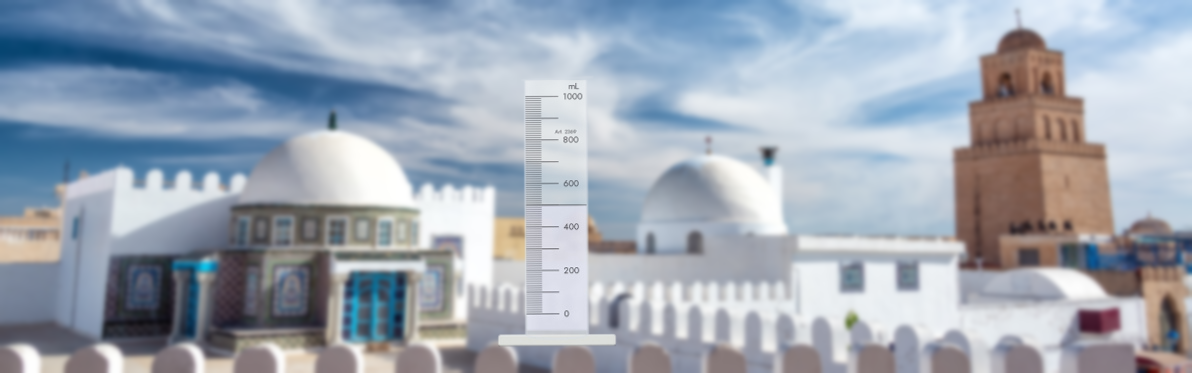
500 mL
